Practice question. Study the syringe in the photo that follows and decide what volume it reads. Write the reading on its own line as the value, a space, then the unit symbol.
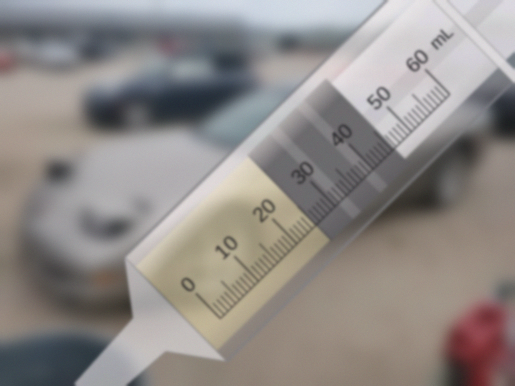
25 mL
